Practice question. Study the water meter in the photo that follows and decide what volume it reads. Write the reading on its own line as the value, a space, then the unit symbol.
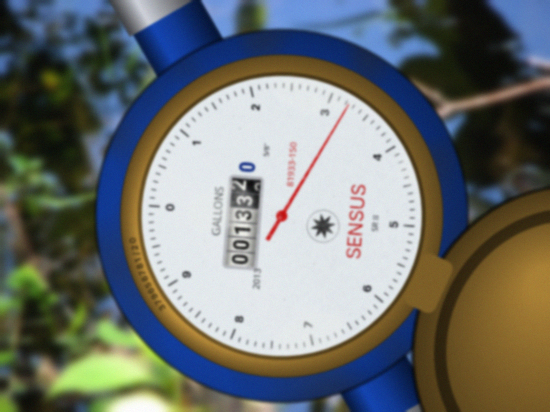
13323.2 gal
